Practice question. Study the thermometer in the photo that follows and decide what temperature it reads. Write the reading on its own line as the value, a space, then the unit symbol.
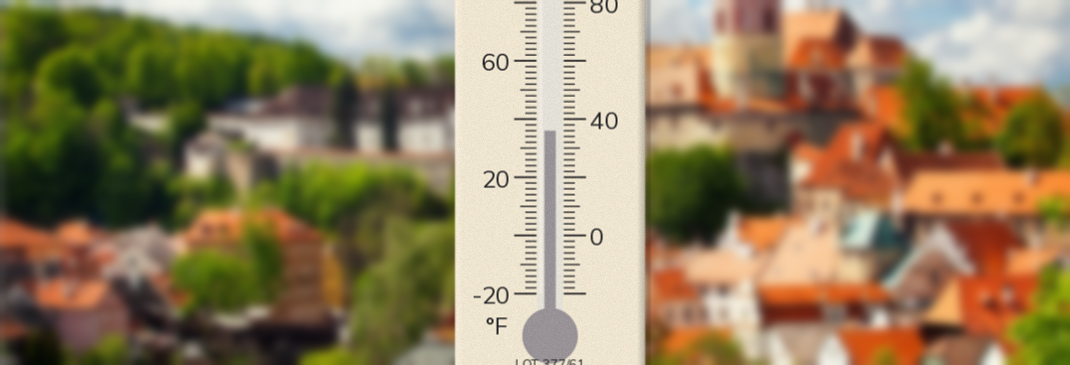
36 °F
